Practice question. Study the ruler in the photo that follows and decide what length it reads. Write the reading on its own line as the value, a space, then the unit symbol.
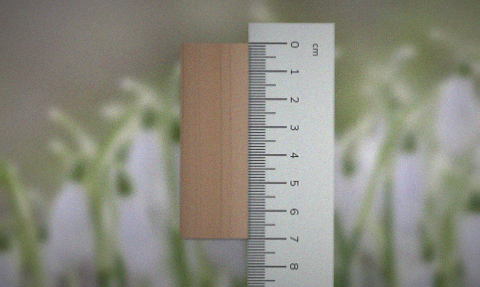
7 cm
